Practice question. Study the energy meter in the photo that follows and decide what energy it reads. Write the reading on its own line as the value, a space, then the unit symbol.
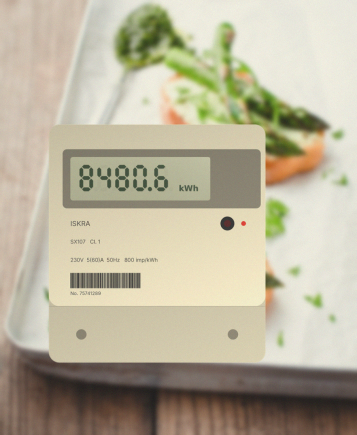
8480.6 kWh
